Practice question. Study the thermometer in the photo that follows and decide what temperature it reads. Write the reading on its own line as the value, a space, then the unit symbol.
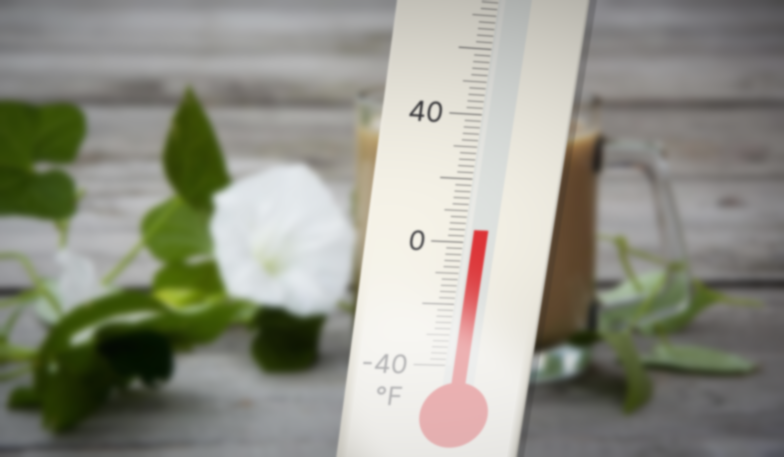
4 °F
